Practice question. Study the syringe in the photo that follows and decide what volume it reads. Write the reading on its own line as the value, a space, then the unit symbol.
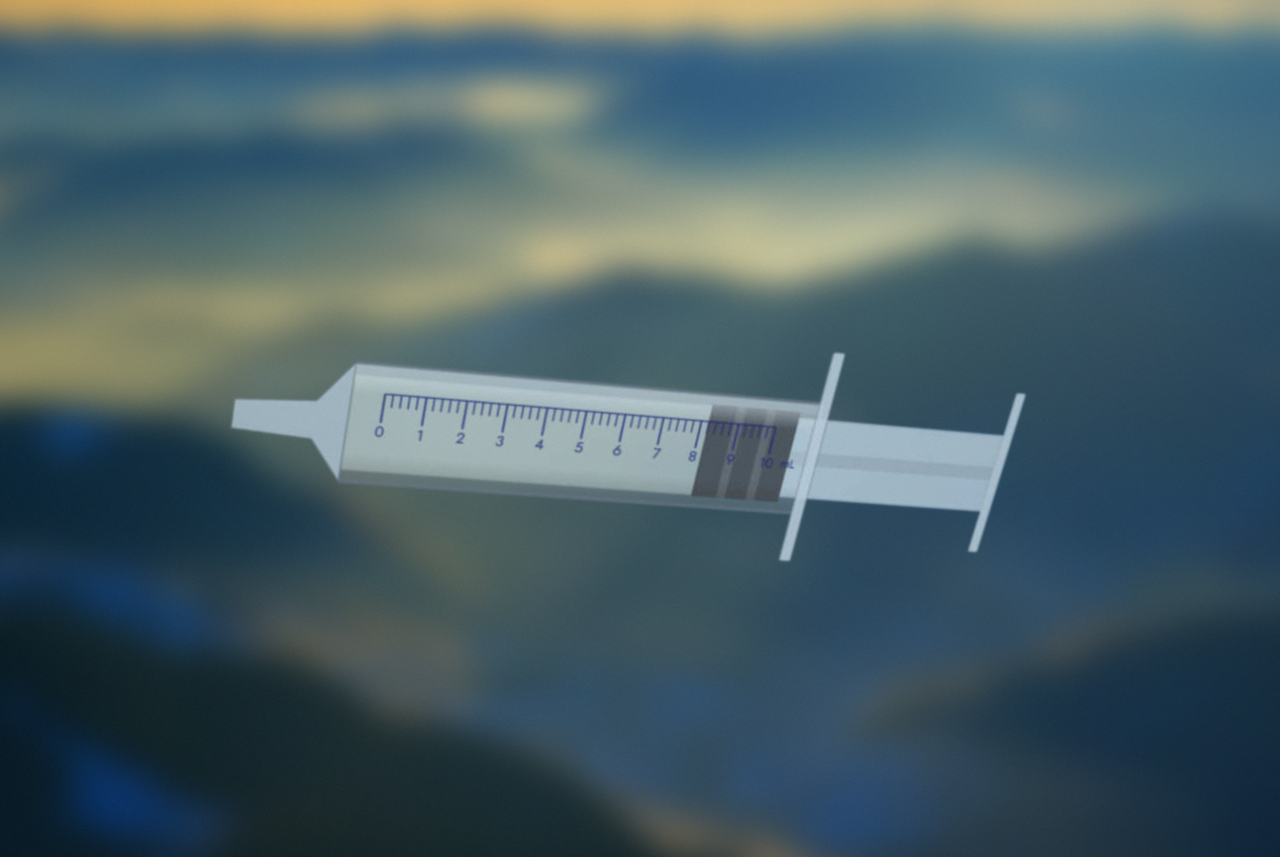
8.2 mL
